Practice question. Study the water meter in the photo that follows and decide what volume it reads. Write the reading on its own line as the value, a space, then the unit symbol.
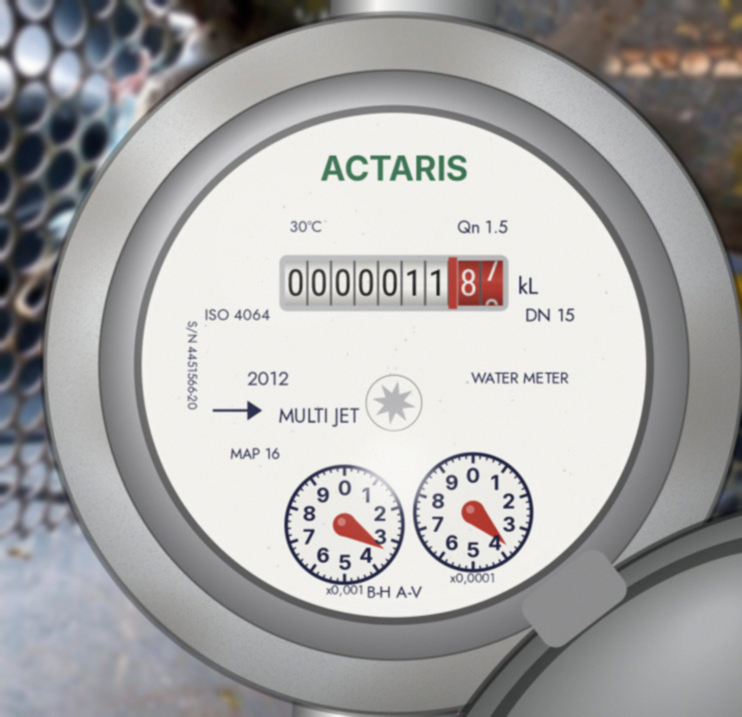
11.8733 kL
